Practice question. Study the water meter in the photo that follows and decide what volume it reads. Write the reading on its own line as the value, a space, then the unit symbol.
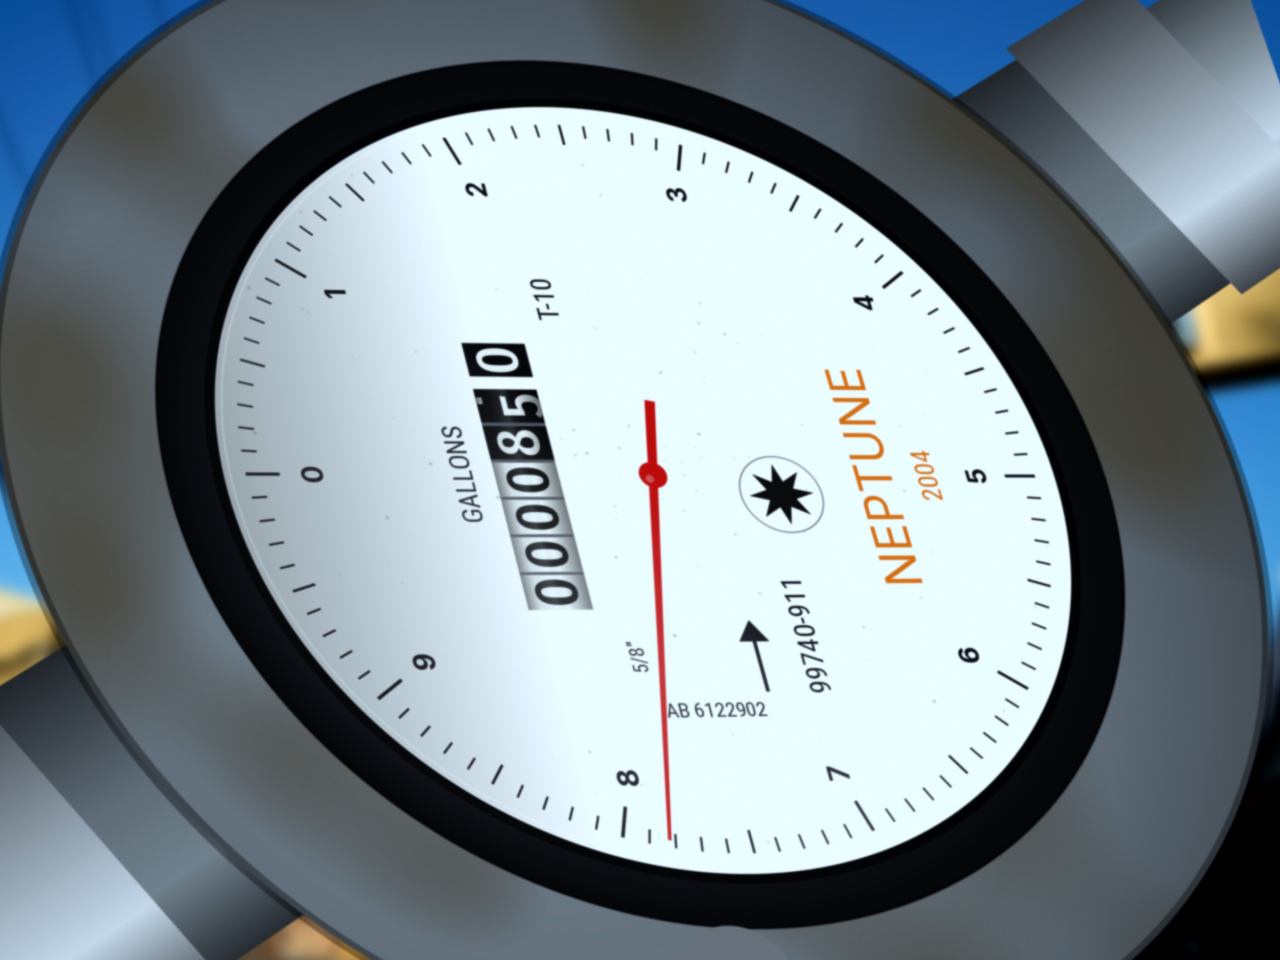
847.8 gal
